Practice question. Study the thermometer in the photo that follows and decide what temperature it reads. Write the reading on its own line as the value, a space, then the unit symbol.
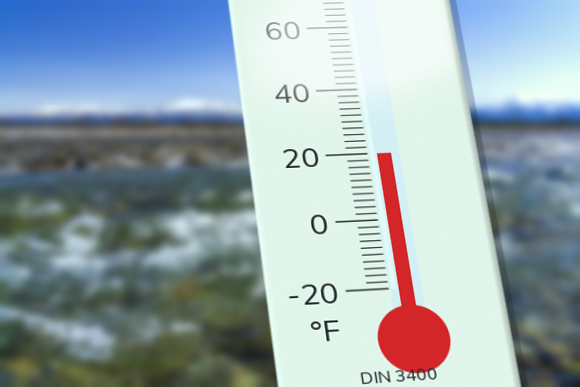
20 °F
